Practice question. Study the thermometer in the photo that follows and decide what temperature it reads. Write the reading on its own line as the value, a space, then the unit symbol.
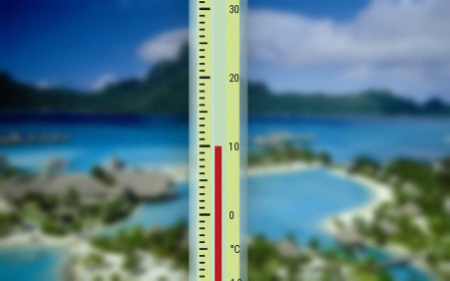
10 °C
